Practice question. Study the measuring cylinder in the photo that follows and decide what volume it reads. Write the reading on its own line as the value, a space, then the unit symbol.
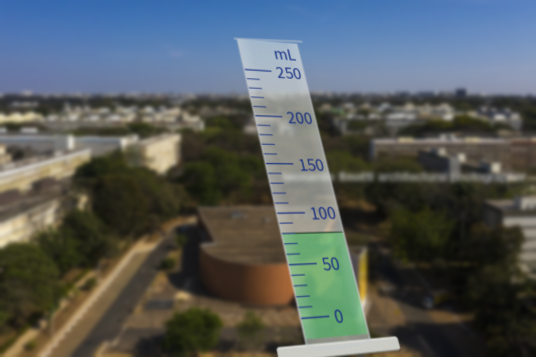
80 mL
